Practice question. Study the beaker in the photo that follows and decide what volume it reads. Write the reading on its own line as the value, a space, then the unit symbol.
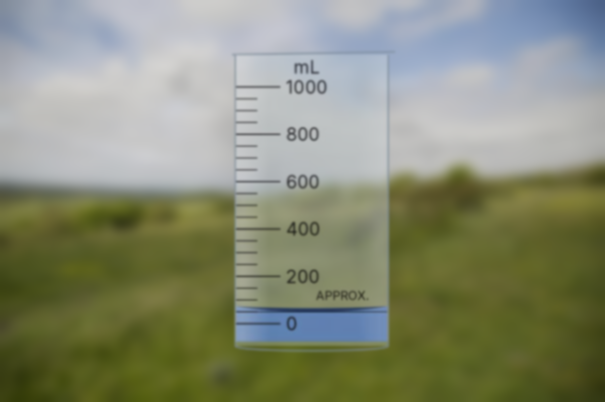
50 mL
